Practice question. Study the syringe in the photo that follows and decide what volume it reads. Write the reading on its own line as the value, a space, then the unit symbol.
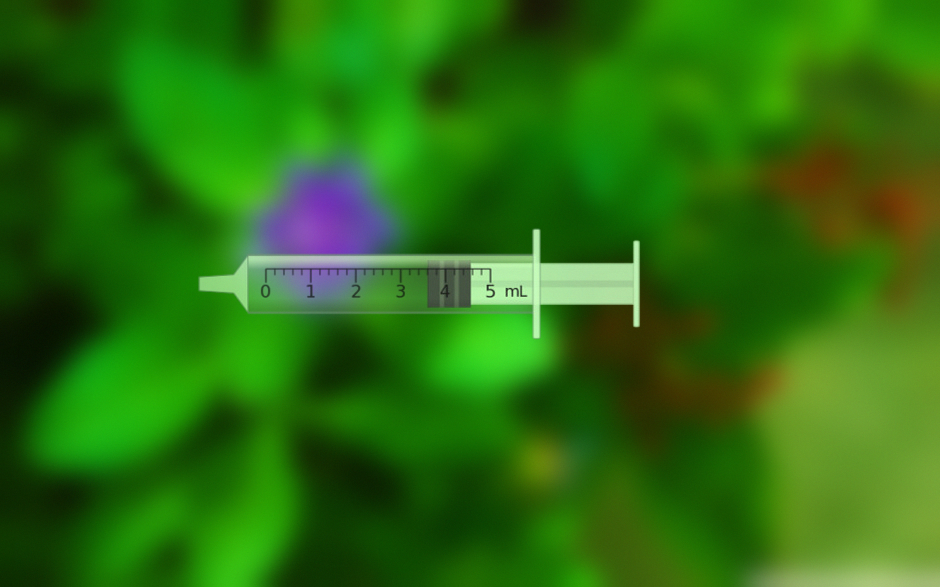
3.6 mL
